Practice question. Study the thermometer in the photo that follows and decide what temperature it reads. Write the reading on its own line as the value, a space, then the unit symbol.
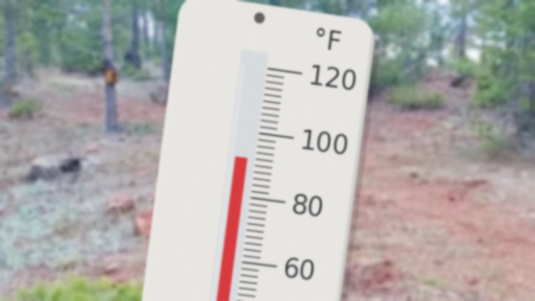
92 °F
